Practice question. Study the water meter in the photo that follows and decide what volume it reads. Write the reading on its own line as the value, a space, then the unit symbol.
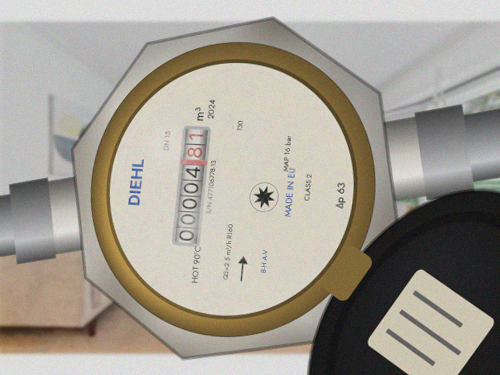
4.81 m³
